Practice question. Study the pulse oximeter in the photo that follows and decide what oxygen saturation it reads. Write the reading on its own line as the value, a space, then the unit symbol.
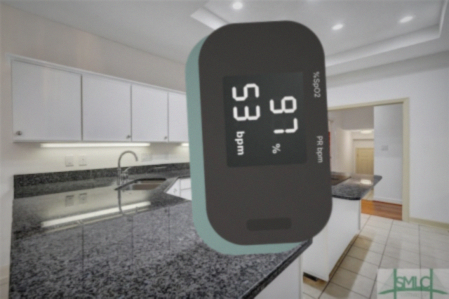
97 %
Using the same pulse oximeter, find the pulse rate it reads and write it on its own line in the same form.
53 bpm
